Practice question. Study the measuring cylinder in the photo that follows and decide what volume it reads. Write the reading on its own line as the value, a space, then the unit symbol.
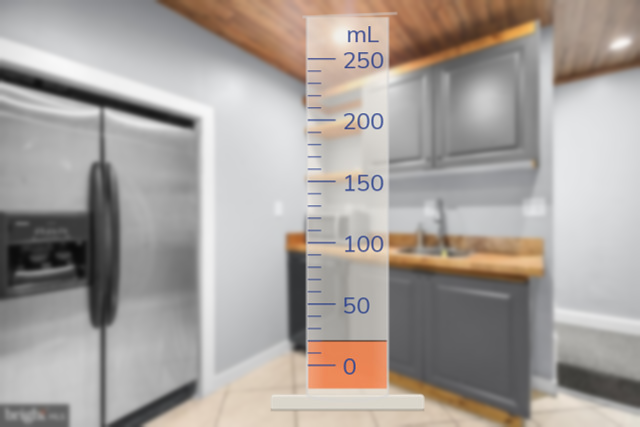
20 mL
